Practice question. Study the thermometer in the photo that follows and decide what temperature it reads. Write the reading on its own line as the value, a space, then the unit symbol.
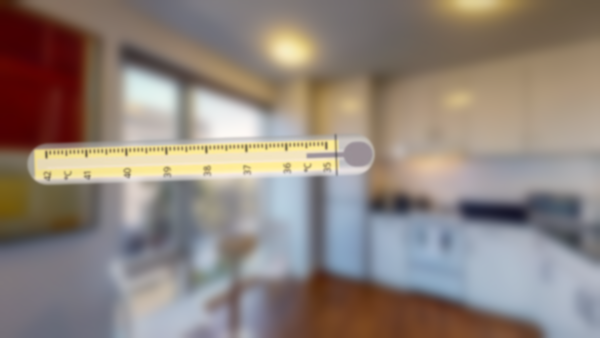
35.5 °C
